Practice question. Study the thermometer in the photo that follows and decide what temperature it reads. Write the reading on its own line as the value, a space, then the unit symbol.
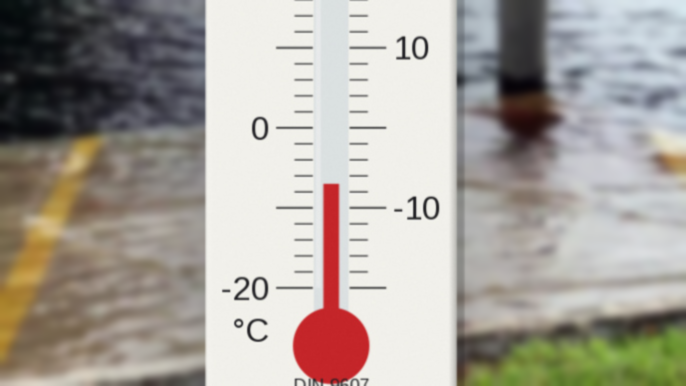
-7 °C
